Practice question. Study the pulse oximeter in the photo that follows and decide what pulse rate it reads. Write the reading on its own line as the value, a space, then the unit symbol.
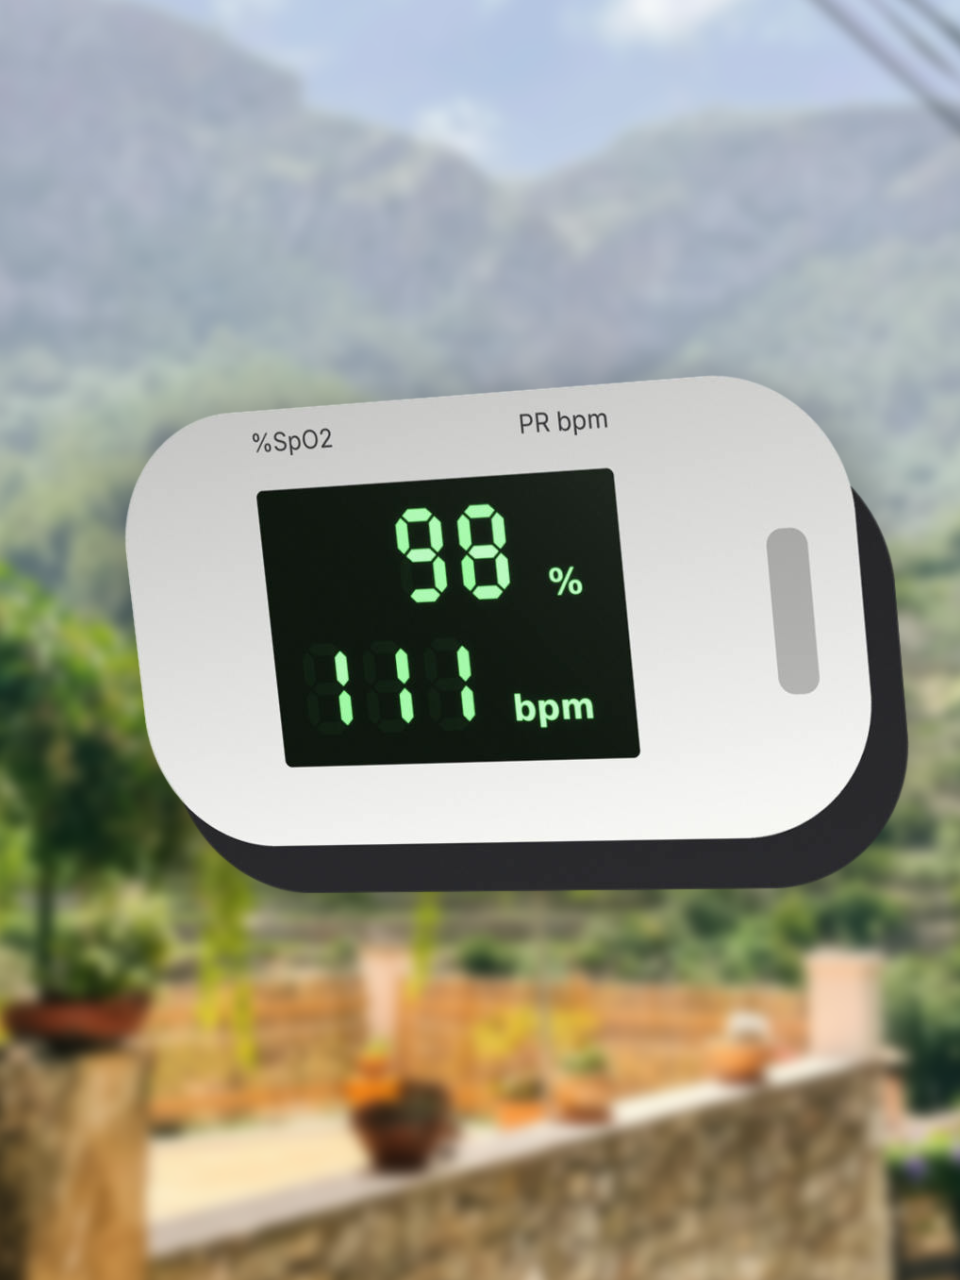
111 bpm
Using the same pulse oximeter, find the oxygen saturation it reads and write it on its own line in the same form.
98 %
